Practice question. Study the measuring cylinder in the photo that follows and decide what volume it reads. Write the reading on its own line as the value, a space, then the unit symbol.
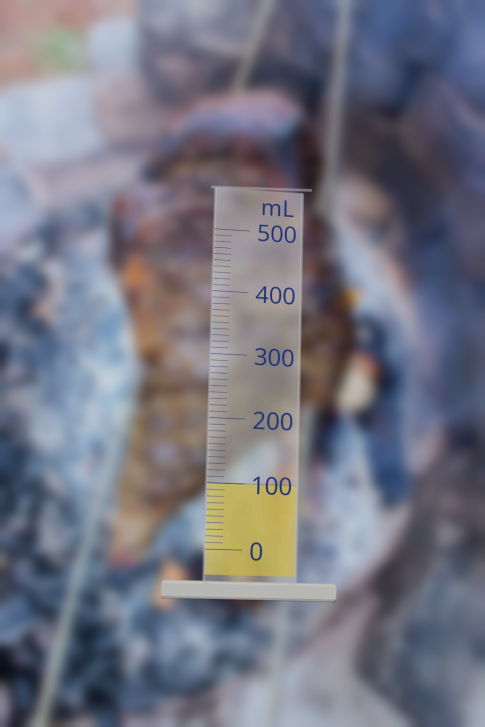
100 mL
